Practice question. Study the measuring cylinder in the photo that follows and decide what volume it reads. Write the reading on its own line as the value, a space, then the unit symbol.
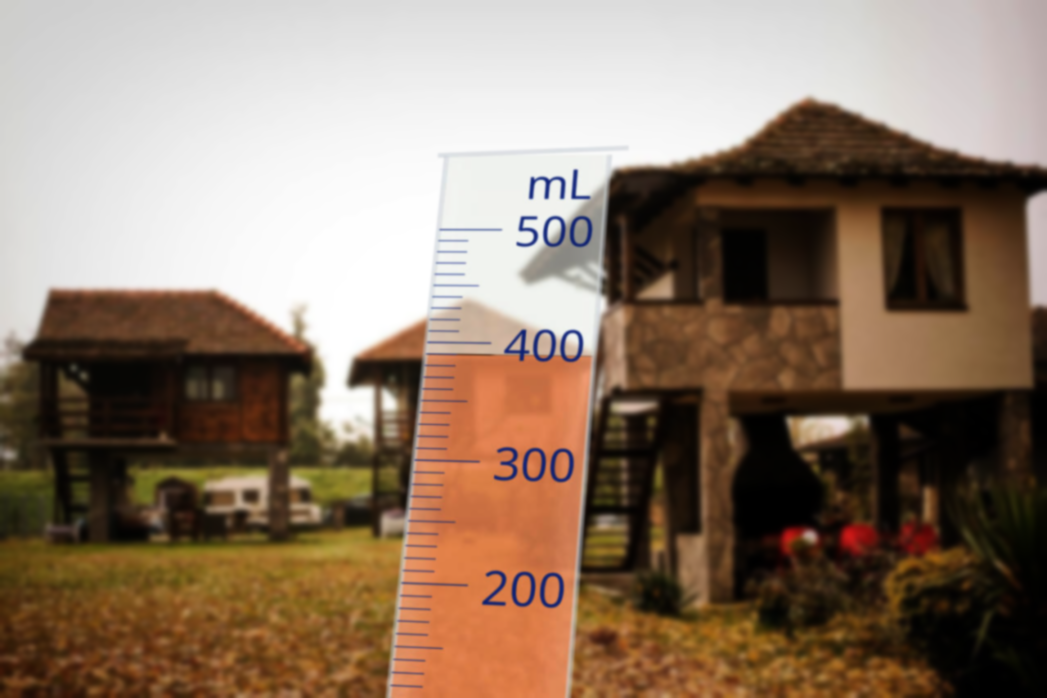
390 mL
